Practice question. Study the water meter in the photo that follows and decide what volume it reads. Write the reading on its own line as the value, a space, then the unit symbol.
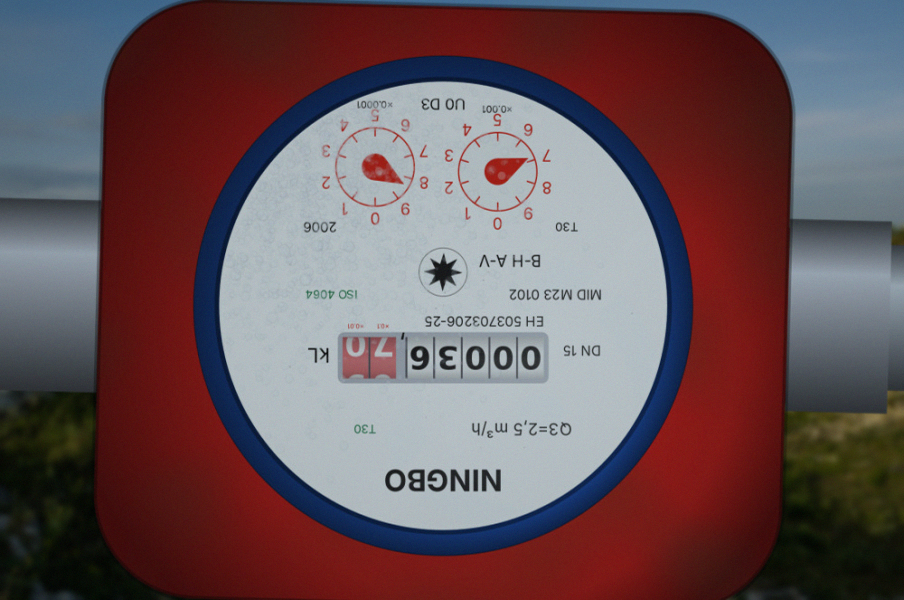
36.6968 kL
